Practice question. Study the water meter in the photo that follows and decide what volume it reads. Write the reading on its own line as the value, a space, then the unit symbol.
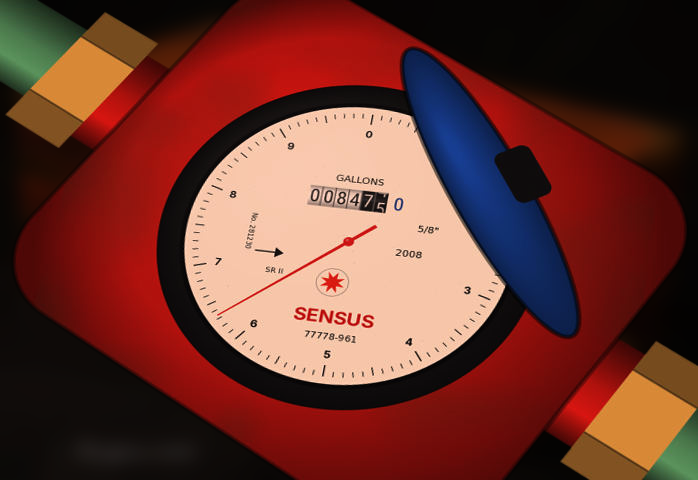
84746.3 gal
